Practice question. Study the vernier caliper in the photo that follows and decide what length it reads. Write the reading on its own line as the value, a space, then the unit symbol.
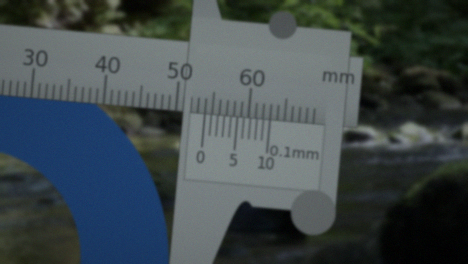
54.0 mm
